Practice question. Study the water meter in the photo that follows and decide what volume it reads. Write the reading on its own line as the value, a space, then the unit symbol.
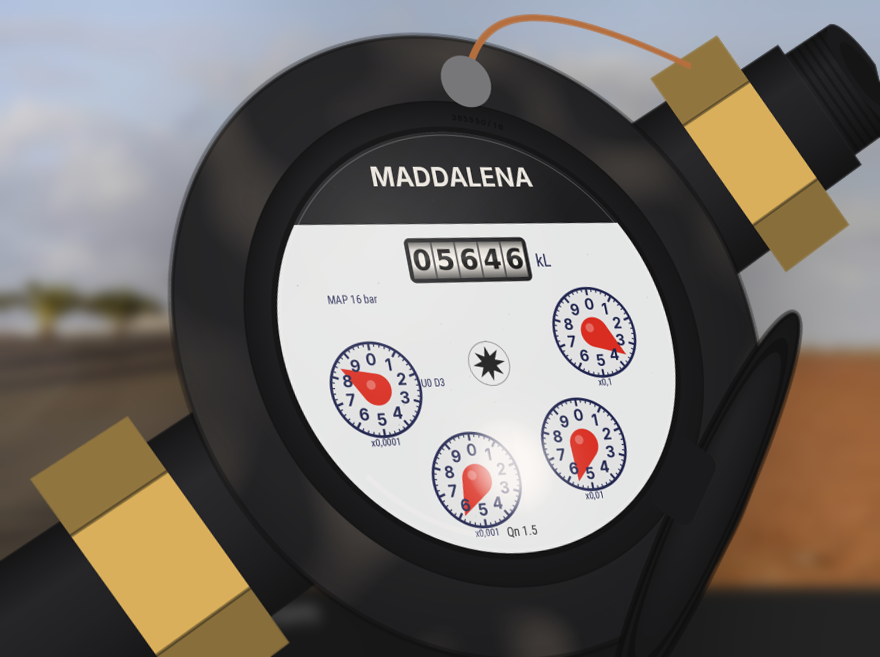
5646.3558 kL
